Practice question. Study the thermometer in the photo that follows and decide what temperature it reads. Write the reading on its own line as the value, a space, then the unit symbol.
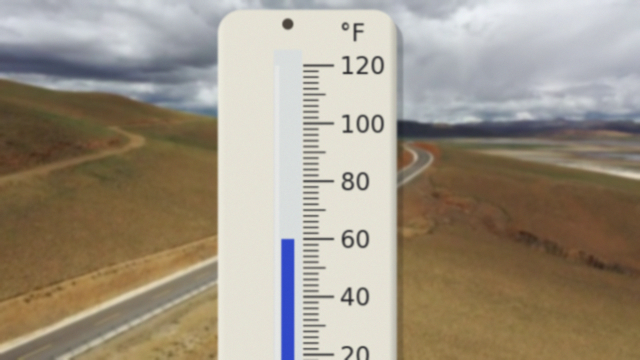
60 °F
